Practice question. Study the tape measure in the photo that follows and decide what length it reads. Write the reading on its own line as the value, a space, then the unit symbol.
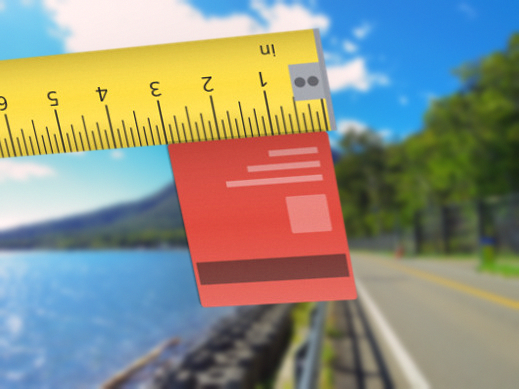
3 in
